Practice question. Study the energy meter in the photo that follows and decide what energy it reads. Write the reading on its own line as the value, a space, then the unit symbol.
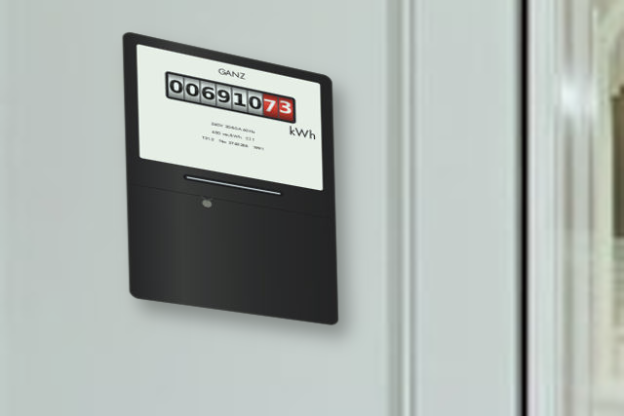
6910.73 kWh
